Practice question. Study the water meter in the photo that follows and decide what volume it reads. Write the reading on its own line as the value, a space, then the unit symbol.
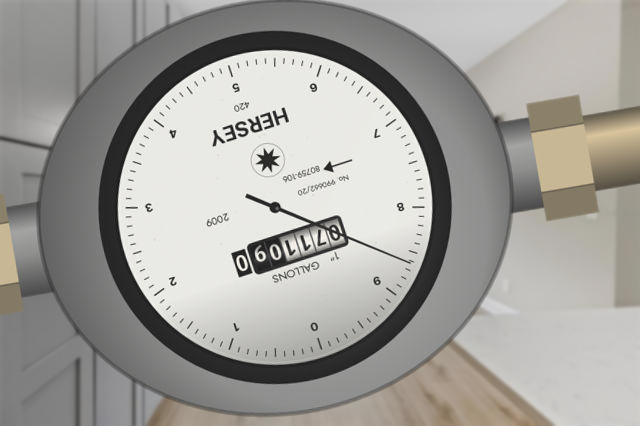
711088.6 gal
